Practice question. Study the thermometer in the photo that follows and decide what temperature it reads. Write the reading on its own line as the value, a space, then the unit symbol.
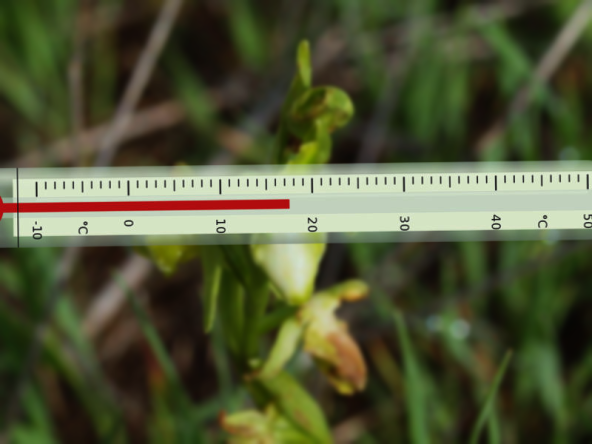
17.5 °C
